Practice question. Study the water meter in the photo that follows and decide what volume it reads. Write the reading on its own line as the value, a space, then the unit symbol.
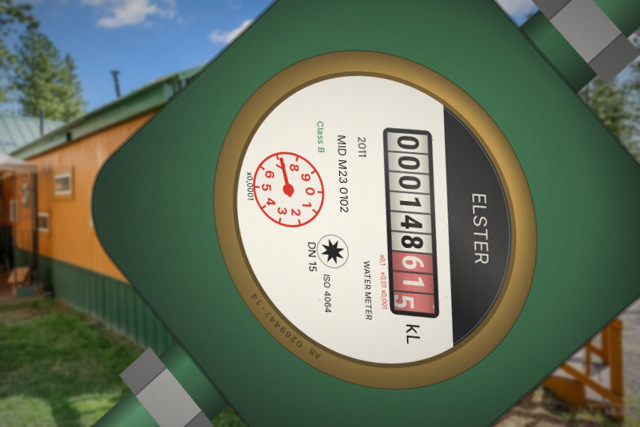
148.6147 kL
